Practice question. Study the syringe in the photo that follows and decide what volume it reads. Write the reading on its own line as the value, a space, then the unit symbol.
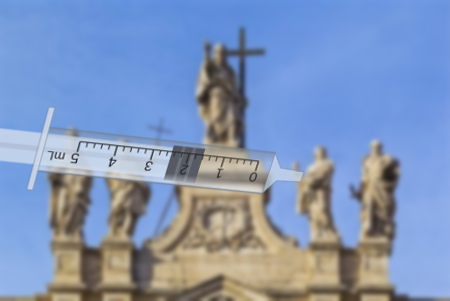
1.6 mL
